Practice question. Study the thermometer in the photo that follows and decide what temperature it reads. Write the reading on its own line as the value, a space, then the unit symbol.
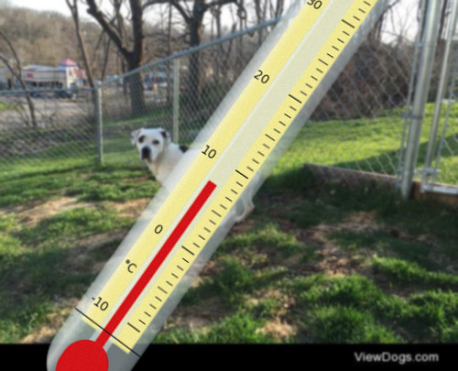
7.5 °C
